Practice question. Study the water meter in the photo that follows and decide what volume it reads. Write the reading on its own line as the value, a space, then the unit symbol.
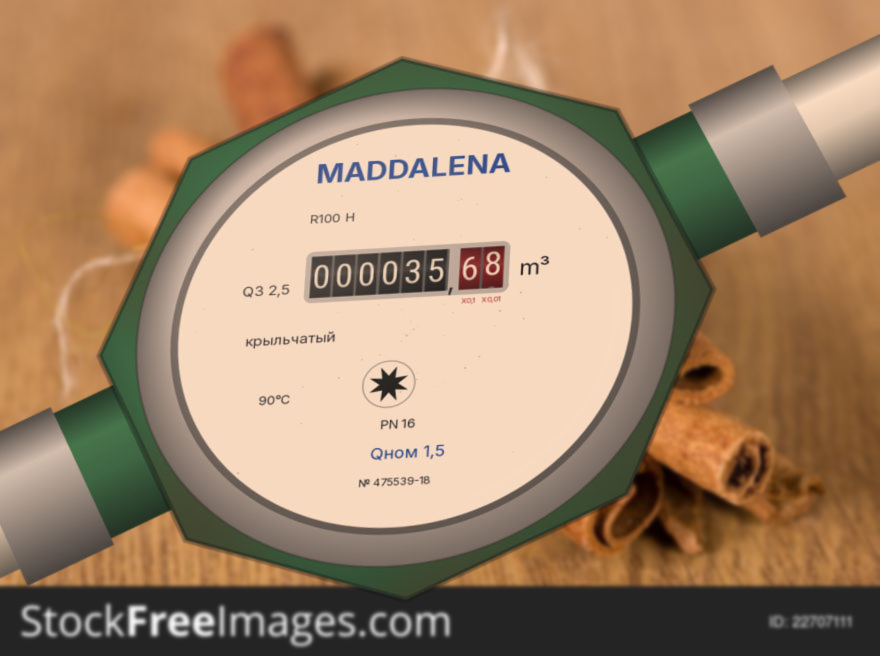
35.68 m³
